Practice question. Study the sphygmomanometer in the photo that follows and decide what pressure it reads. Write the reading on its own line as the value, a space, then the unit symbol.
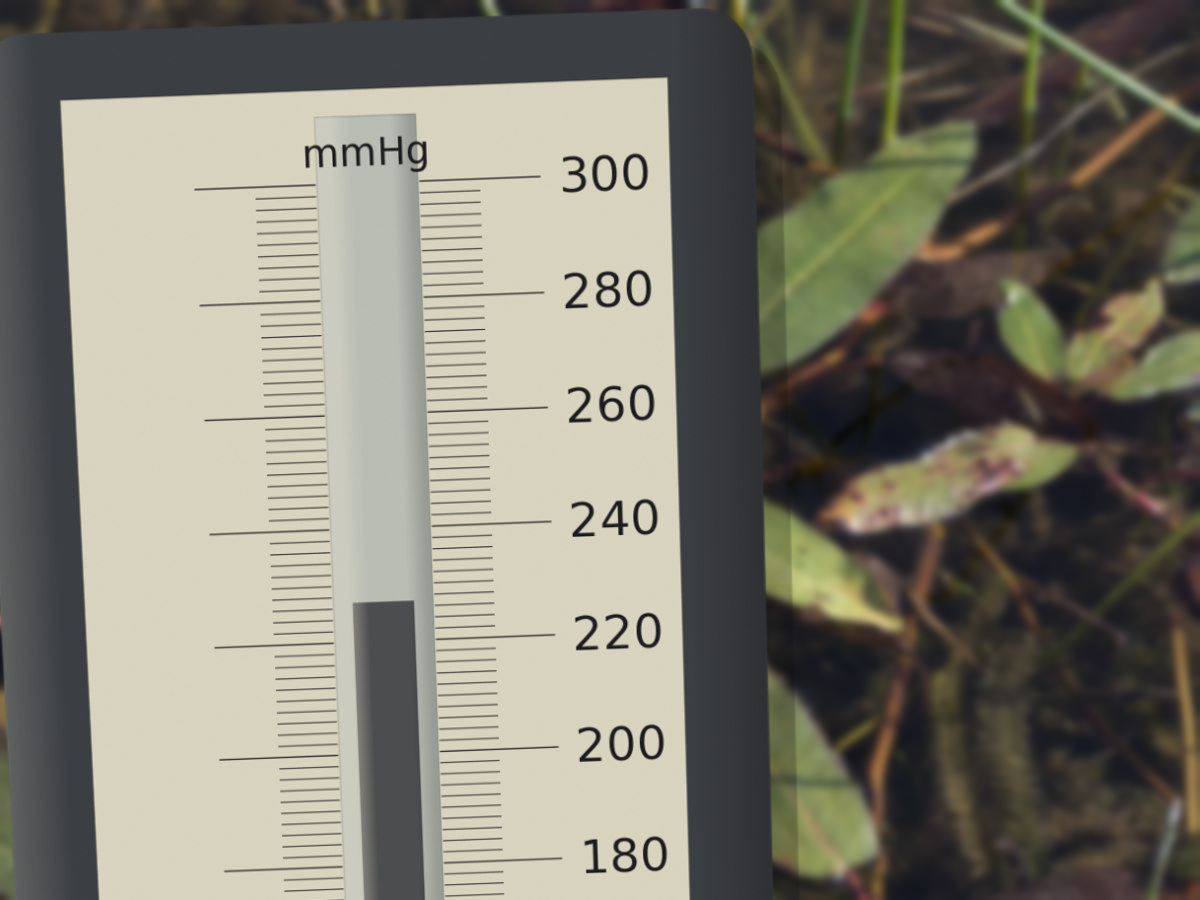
227 mmHg
